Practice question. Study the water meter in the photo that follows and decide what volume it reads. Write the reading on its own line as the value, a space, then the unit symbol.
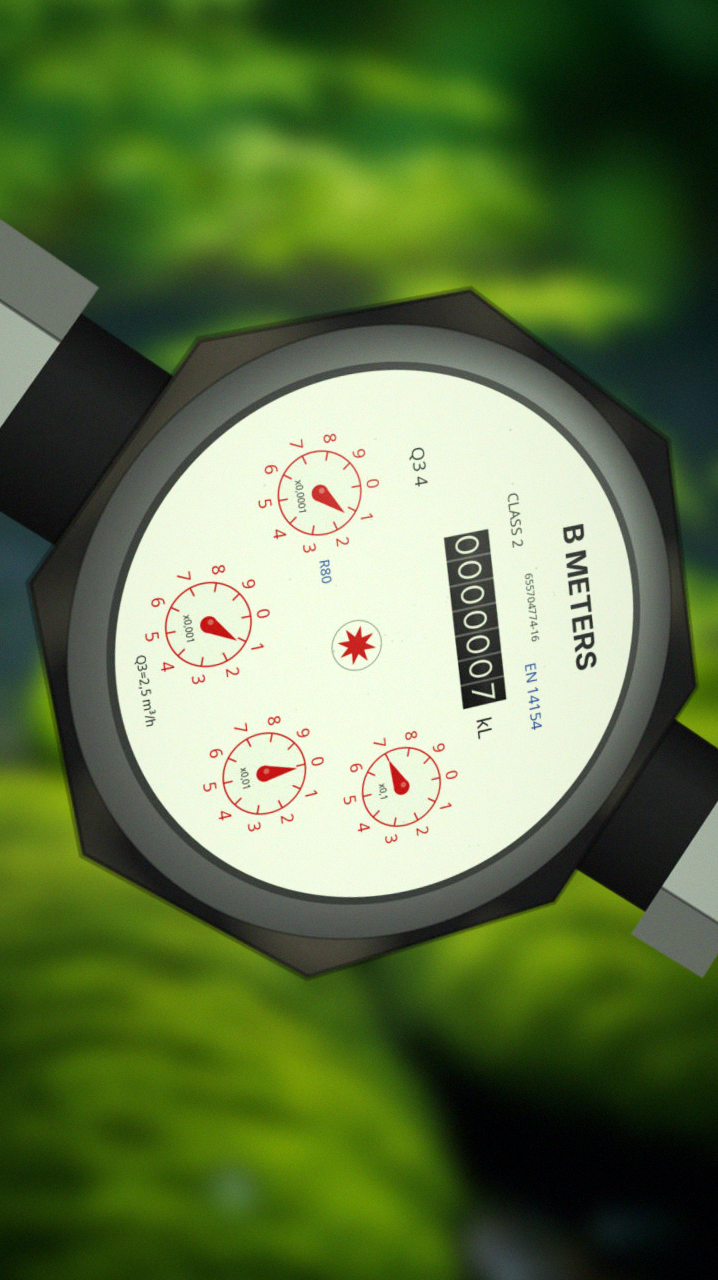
7.7011 kL
